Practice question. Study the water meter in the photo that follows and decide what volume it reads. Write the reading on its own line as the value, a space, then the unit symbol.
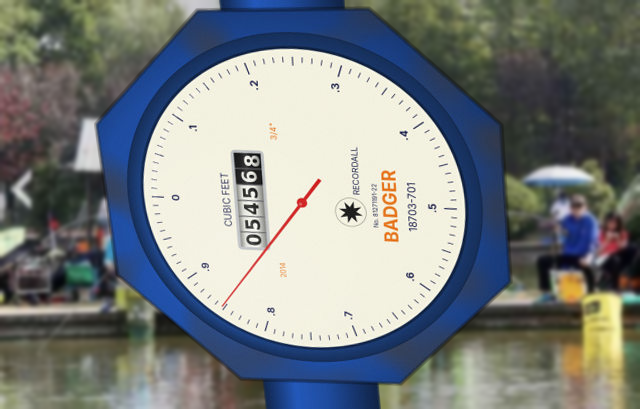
54567.85 ft³
